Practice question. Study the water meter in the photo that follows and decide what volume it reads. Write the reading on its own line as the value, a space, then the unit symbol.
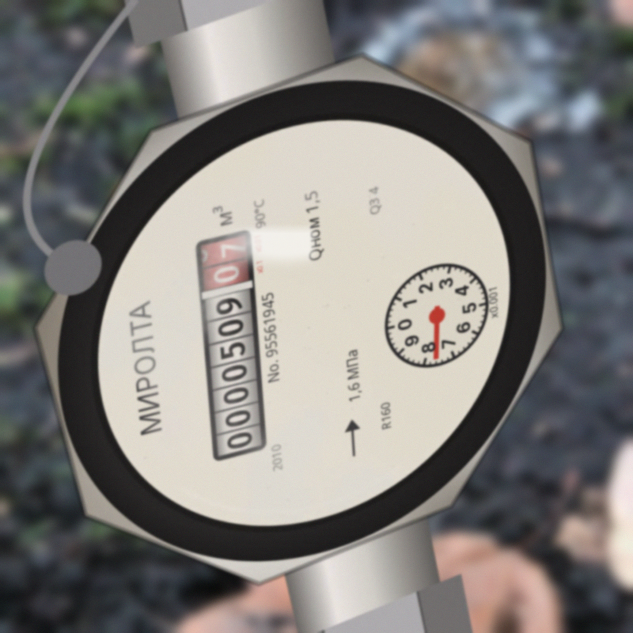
509.067 m³
